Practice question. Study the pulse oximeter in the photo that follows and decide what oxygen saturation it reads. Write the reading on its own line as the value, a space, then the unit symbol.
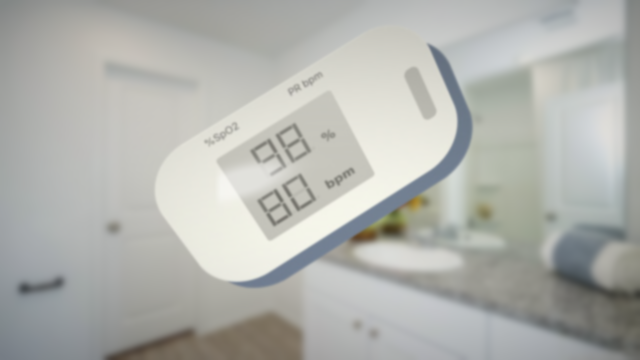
98 %
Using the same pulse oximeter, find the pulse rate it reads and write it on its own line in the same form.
80 bpm
